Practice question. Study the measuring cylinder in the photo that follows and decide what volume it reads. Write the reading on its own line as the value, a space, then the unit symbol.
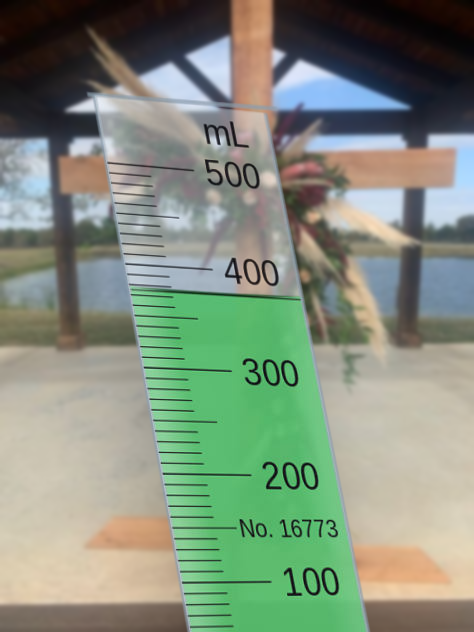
375 mL
